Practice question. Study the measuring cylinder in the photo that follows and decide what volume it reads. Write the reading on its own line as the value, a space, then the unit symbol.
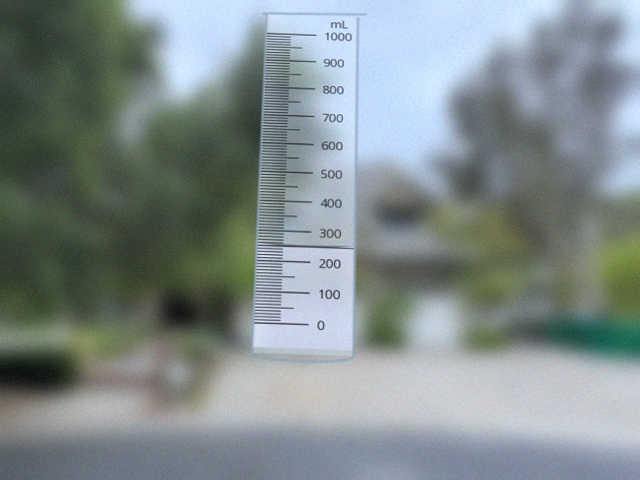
250 mL
